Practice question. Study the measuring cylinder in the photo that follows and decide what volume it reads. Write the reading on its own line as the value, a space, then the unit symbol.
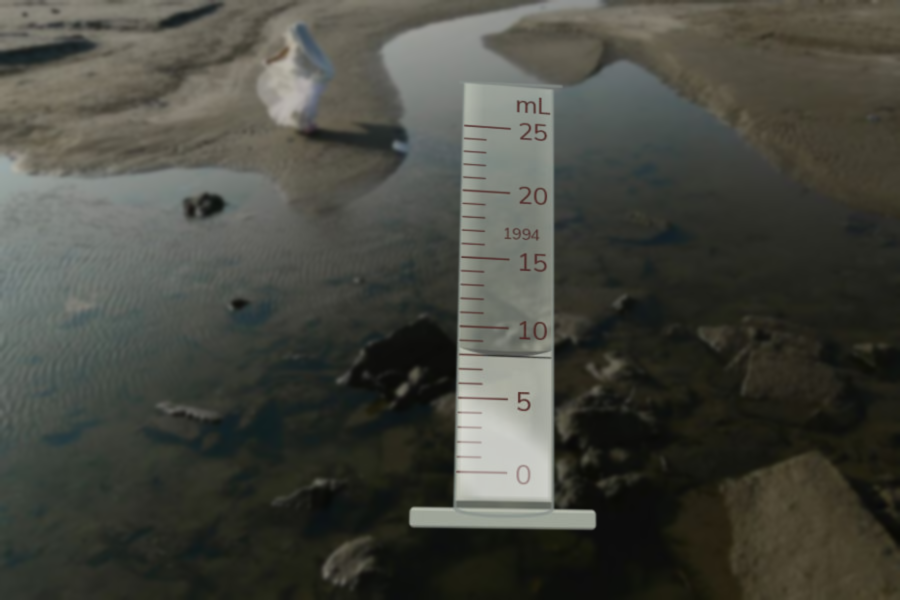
8 mL
